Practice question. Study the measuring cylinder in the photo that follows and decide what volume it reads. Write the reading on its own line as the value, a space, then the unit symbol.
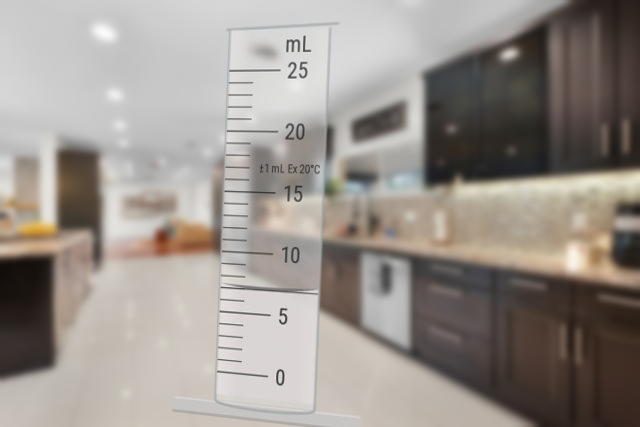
7 mL
